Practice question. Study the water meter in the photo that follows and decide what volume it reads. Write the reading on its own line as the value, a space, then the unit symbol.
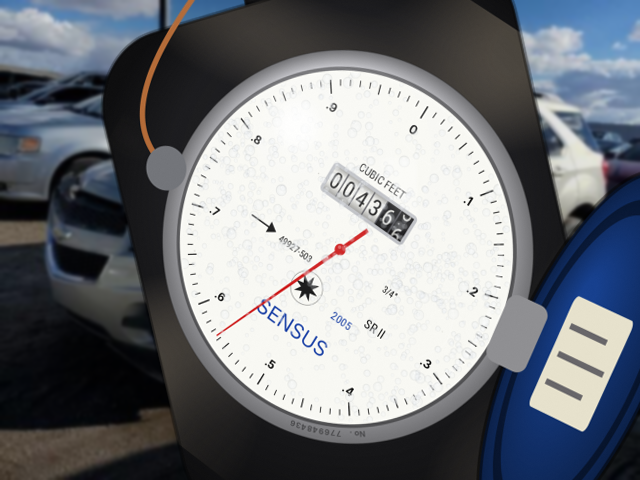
4365.56 ft³
